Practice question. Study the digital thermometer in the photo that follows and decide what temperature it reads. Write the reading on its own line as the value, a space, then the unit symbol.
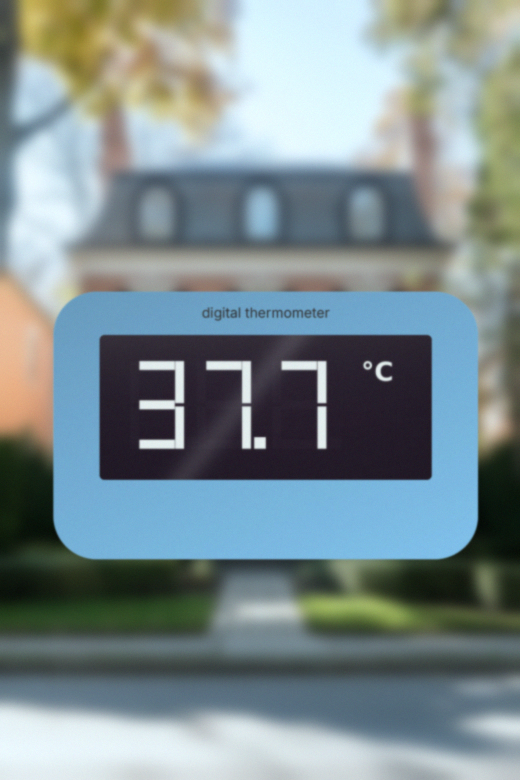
37.7 °C
